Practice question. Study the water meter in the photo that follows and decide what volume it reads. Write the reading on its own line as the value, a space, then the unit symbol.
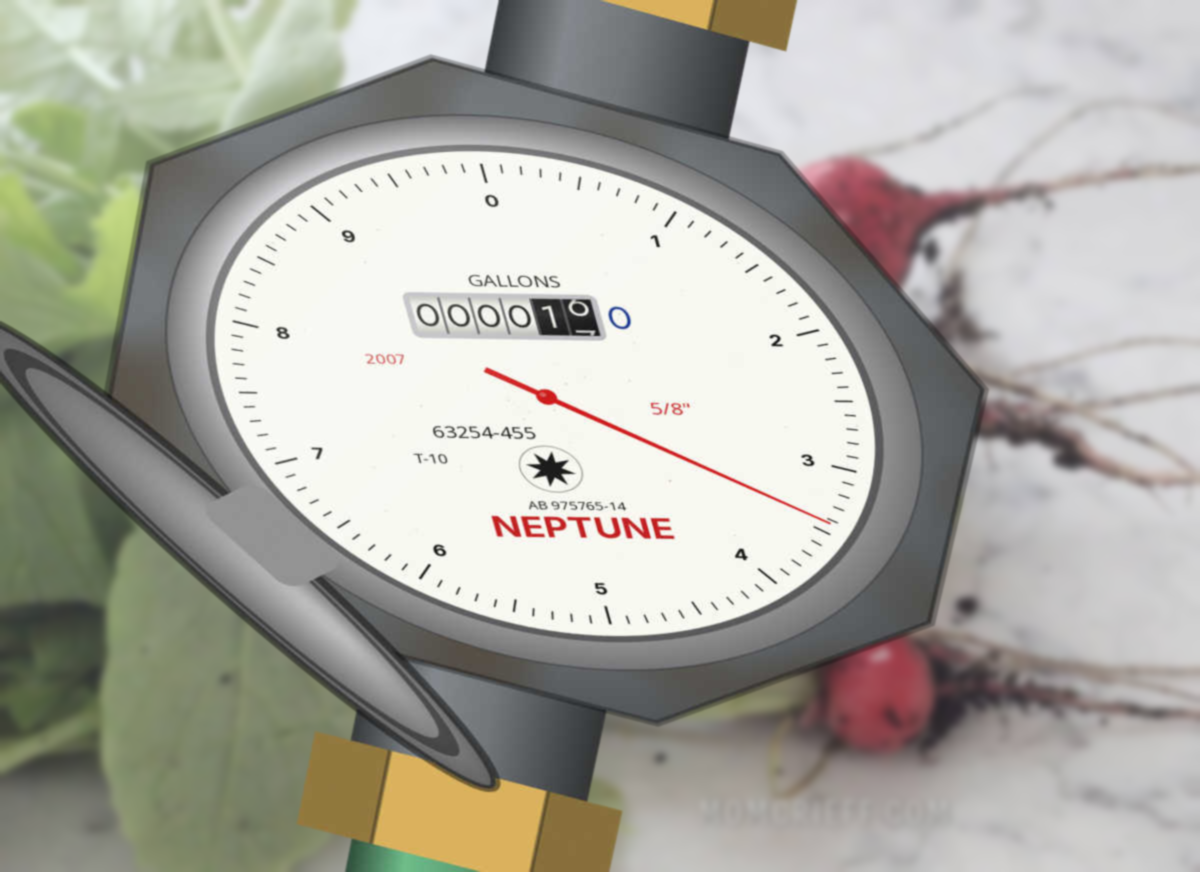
163.4 gal
